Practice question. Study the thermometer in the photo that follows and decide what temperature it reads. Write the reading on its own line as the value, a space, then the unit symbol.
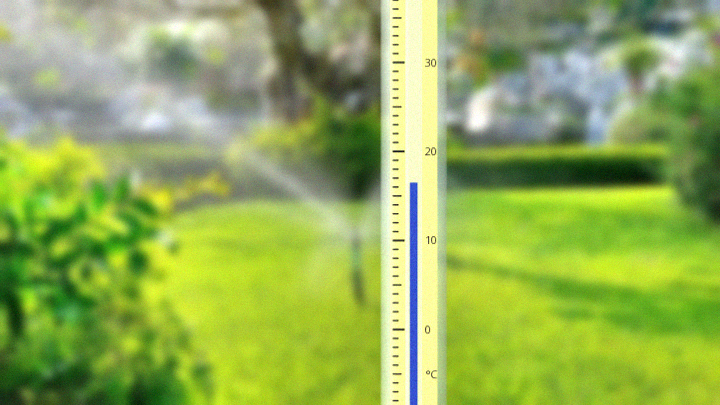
16.5 °C
